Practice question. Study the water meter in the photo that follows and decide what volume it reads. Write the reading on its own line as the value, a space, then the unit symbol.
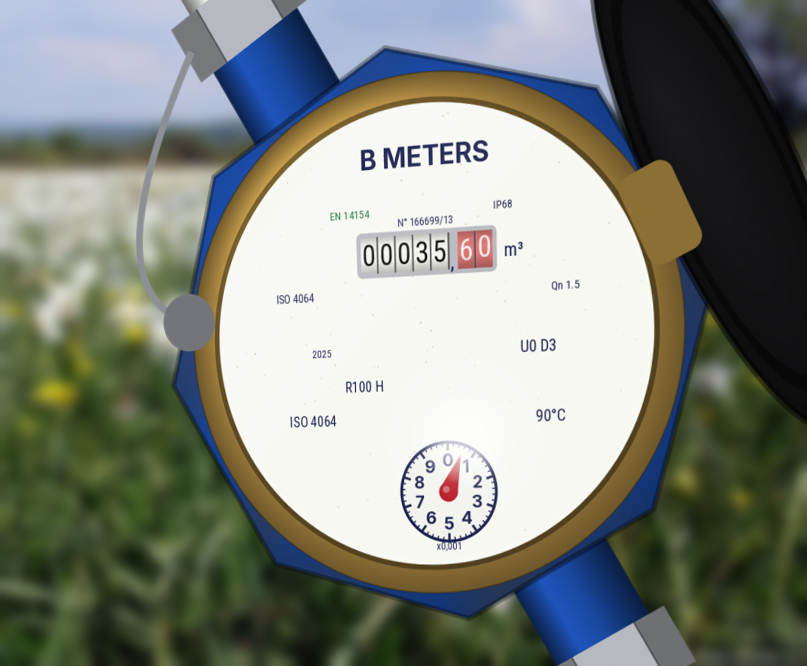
35.600 m³
